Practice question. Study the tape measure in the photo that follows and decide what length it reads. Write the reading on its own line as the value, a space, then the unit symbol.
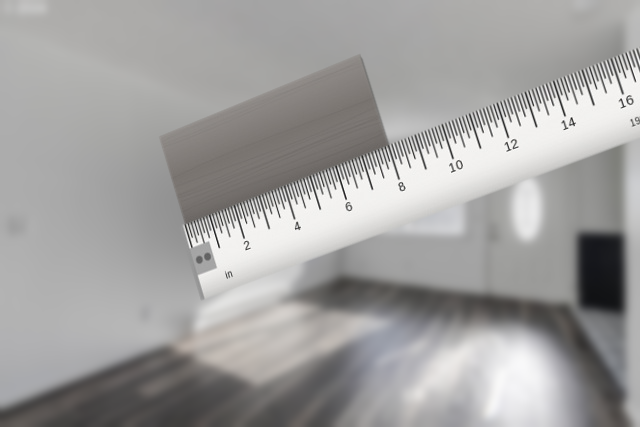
8 in
